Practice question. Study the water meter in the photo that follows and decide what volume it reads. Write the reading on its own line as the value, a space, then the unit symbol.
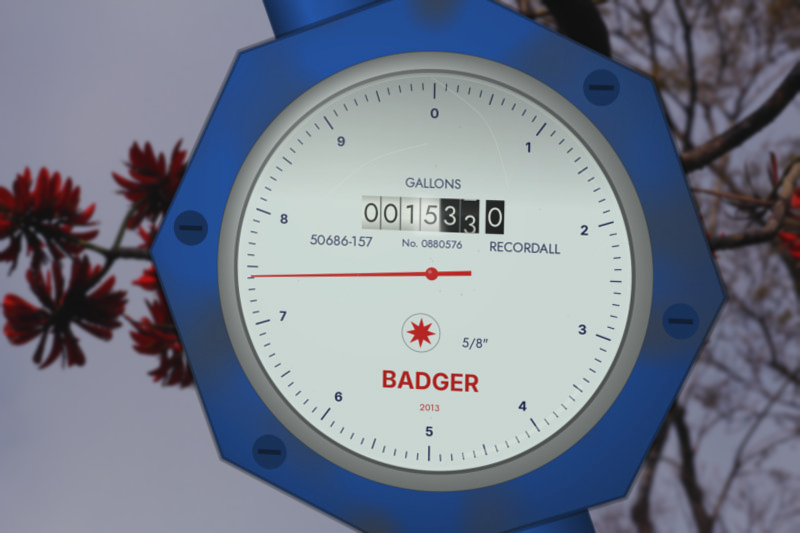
15327.4 gal
